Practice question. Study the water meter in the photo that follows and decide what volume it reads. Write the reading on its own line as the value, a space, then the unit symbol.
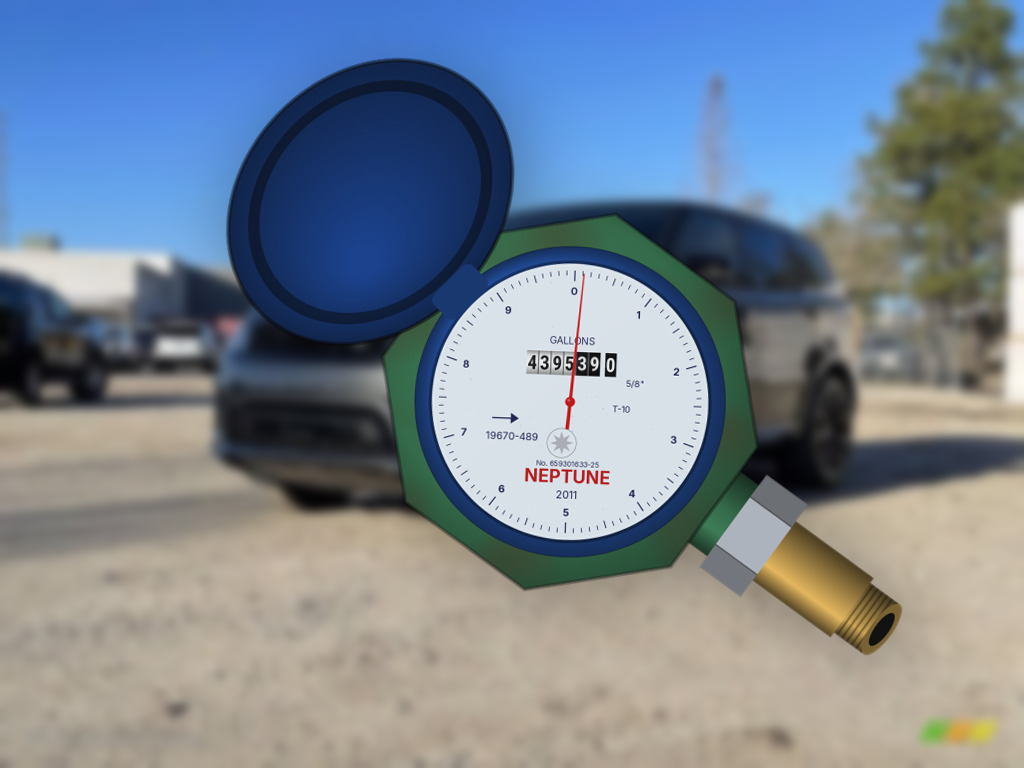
4395390.1 gal
